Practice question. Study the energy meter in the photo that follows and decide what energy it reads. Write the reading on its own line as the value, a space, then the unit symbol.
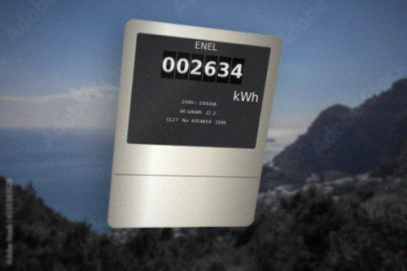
2634 kWh
